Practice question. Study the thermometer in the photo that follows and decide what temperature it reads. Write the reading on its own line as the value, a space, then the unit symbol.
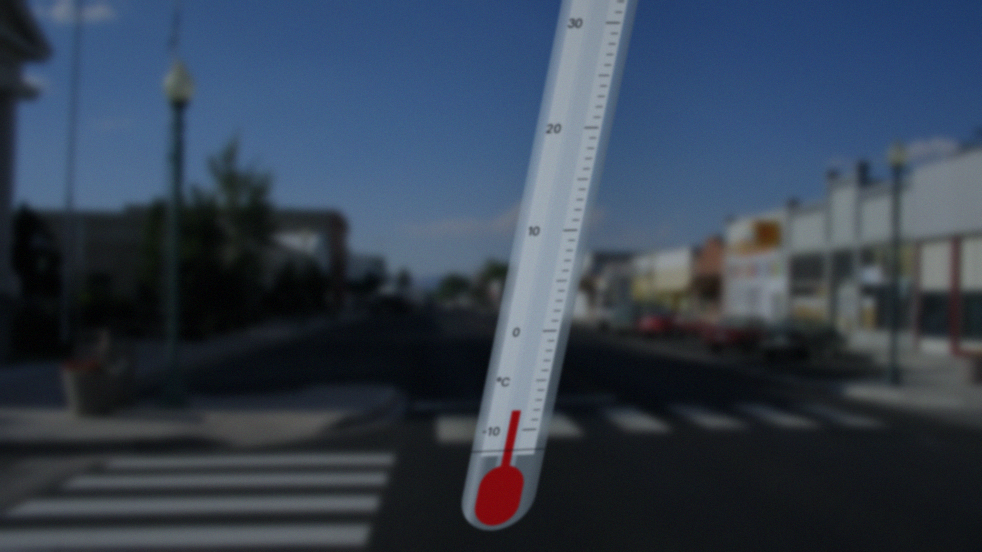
-8 °C
